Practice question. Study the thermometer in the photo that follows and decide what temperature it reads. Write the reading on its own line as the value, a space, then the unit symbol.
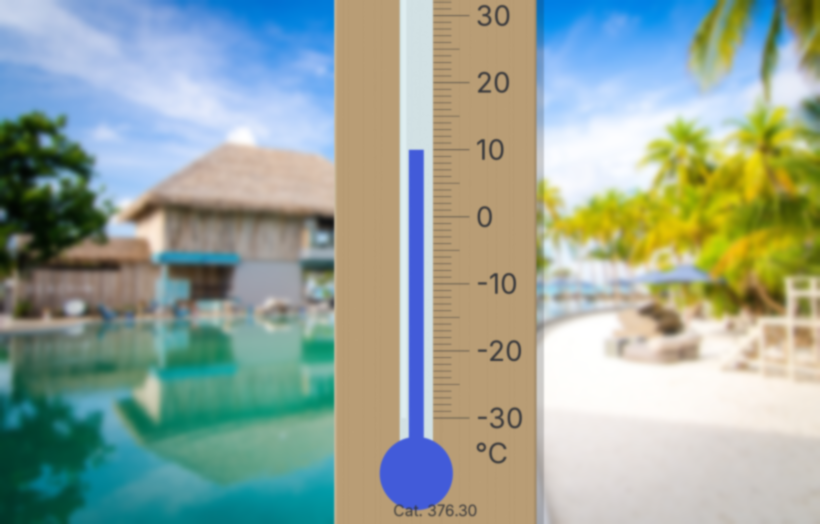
10 °C
